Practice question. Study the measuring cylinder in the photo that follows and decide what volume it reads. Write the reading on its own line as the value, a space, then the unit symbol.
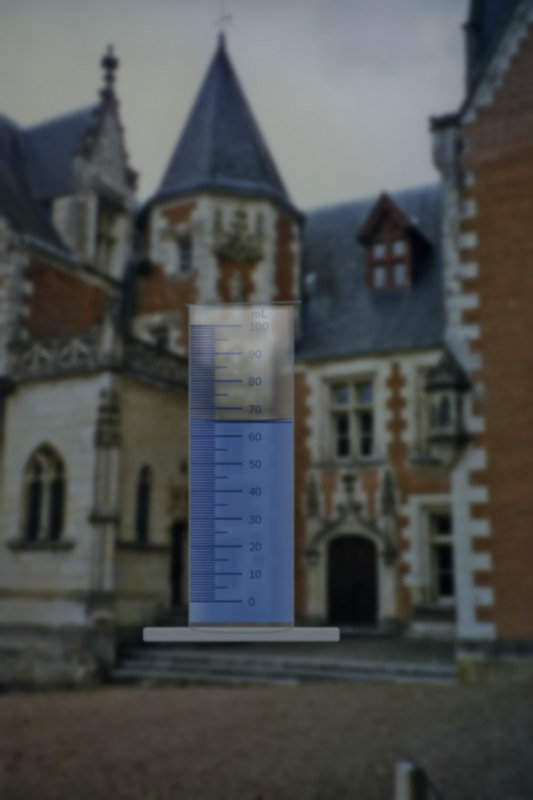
65 mL
